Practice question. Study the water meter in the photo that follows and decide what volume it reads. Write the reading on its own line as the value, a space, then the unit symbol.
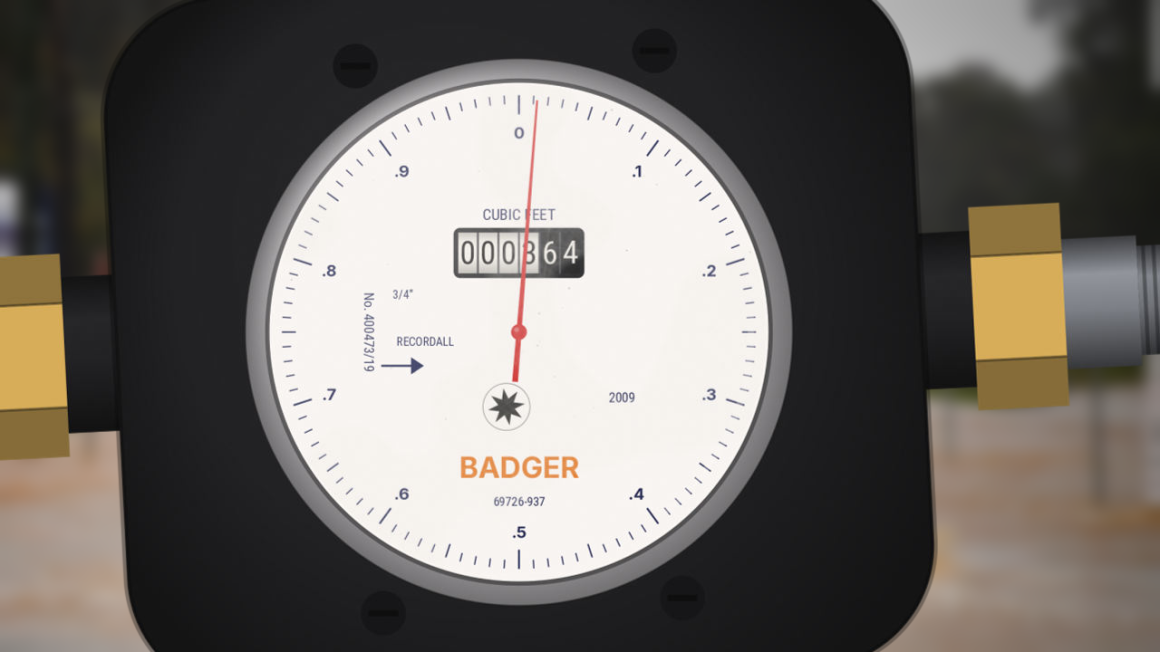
364.01 ft³
